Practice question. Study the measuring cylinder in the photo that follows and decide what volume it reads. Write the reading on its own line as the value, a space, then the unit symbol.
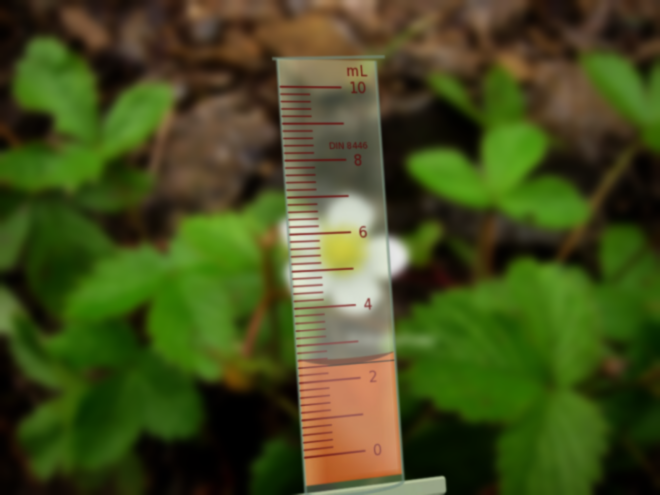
2.4 mL
